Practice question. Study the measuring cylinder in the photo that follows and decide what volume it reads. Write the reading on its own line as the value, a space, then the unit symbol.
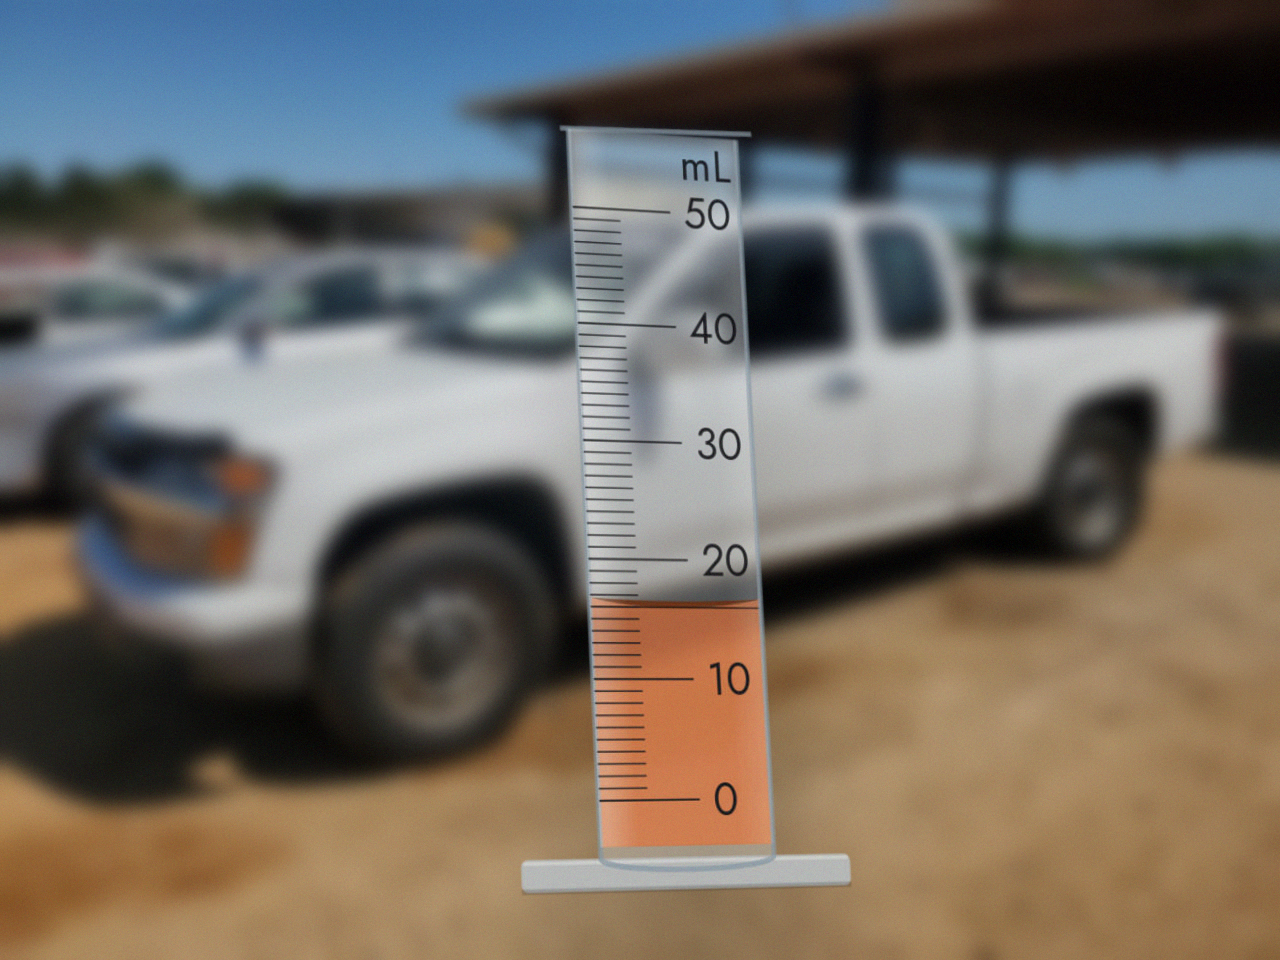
16 mL
